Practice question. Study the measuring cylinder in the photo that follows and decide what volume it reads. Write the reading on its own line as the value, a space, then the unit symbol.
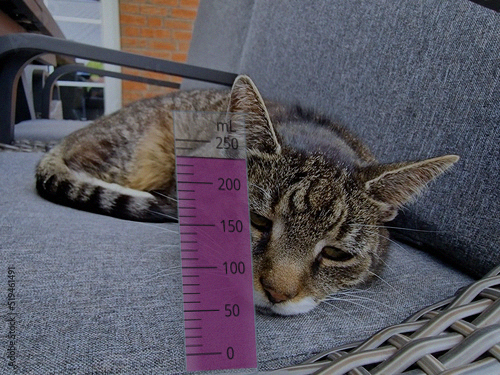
230 mL
